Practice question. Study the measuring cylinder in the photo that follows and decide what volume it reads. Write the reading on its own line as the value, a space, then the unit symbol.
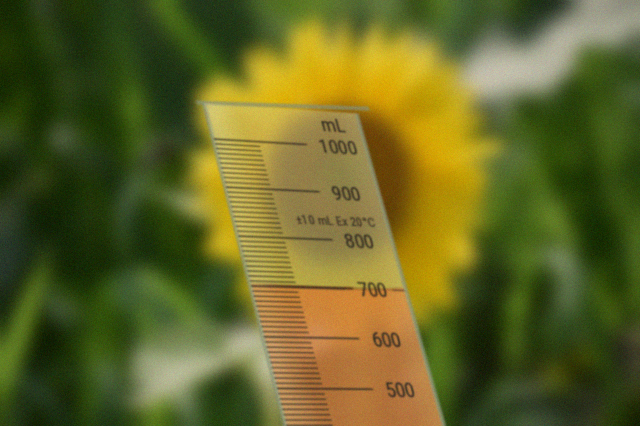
700 mL
